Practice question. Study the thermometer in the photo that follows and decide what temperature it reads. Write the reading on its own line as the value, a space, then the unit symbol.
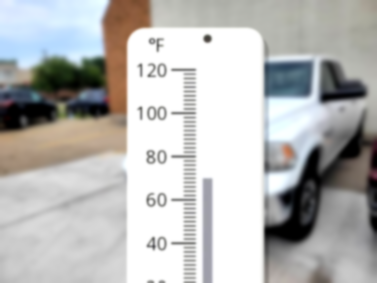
70 °F
